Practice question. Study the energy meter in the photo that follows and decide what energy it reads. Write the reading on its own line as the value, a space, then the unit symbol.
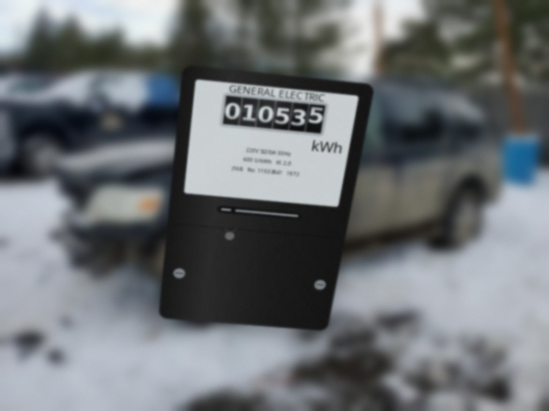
10535 kWh
